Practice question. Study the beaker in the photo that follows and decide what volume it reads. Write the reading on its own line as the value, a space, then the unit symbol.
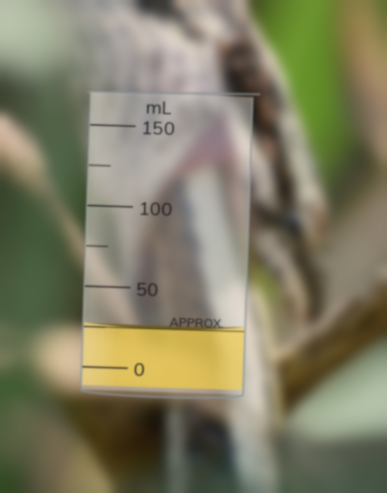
25 mL
